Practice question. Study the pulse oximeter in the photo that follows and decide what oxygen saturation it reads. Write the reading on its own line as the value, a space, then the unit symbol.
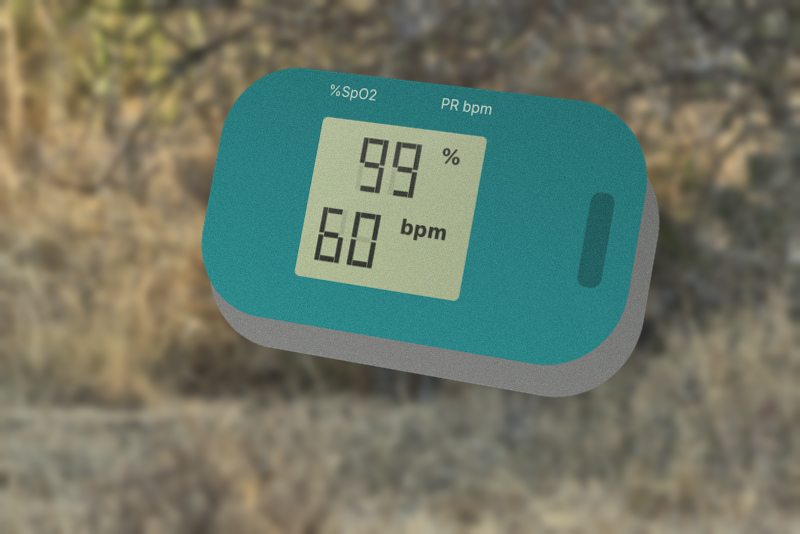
99 %
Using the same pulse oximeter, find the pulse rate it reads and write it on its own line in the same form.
60 bpm
